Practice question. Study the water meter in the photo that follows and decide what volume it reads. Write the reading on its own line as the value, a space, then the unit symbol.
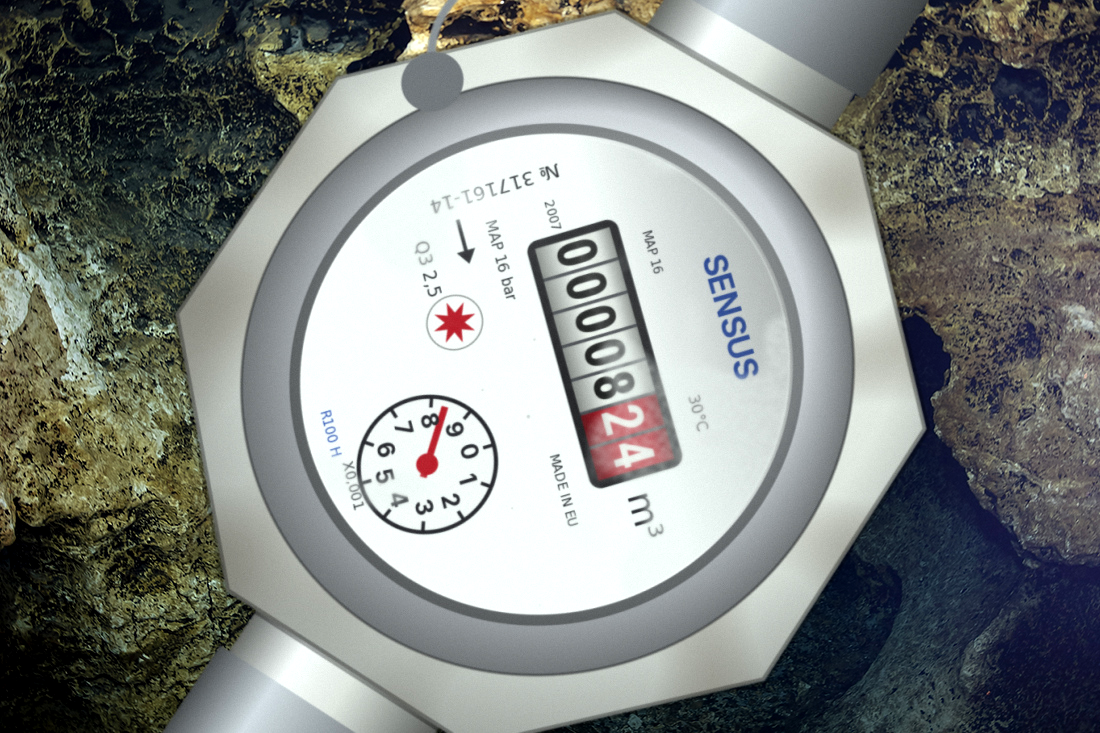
8.248 m³
